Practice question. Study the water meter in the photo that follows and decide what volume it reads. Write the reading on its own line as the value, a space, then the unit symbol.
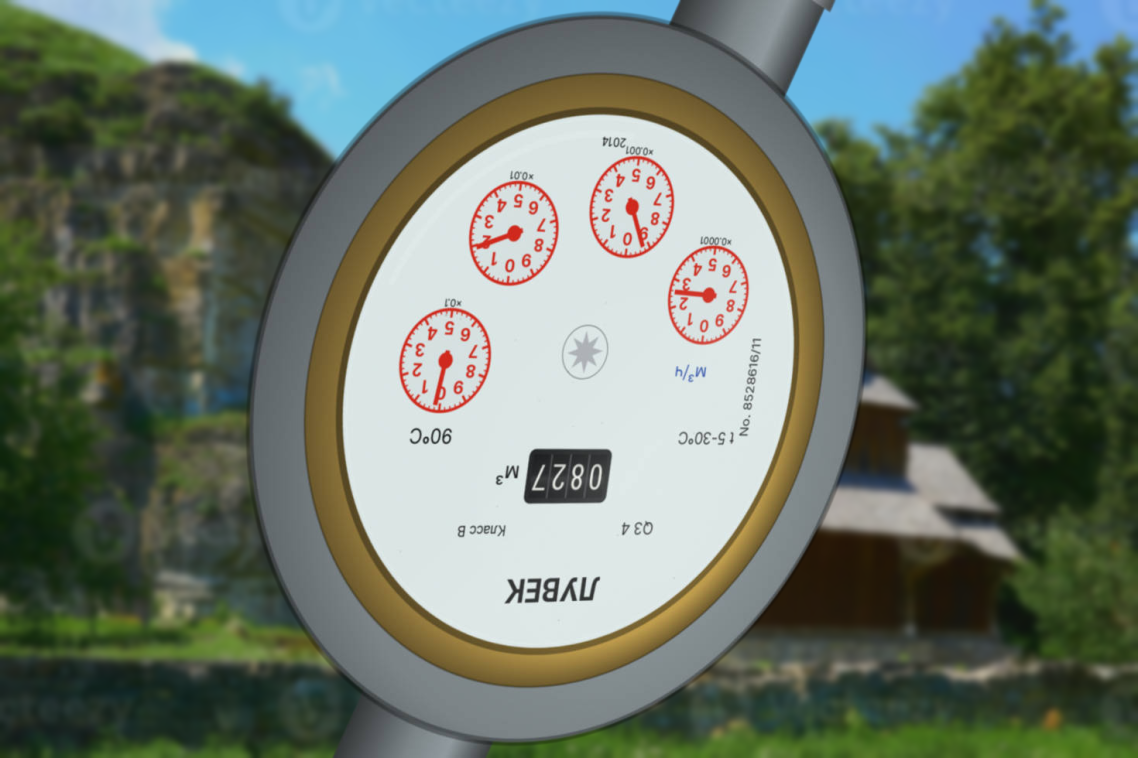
827.0192 m³
